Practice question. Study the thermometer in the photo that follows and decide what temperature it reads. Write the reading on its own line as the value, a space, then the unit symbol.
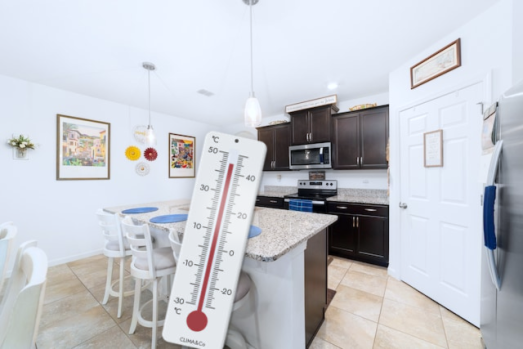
45 °C
